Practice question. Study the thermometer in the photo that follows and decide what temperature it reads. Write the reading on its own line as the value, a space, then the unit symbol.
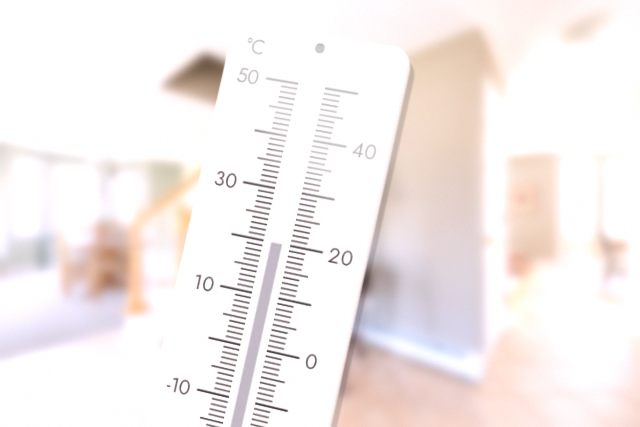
20 °C
